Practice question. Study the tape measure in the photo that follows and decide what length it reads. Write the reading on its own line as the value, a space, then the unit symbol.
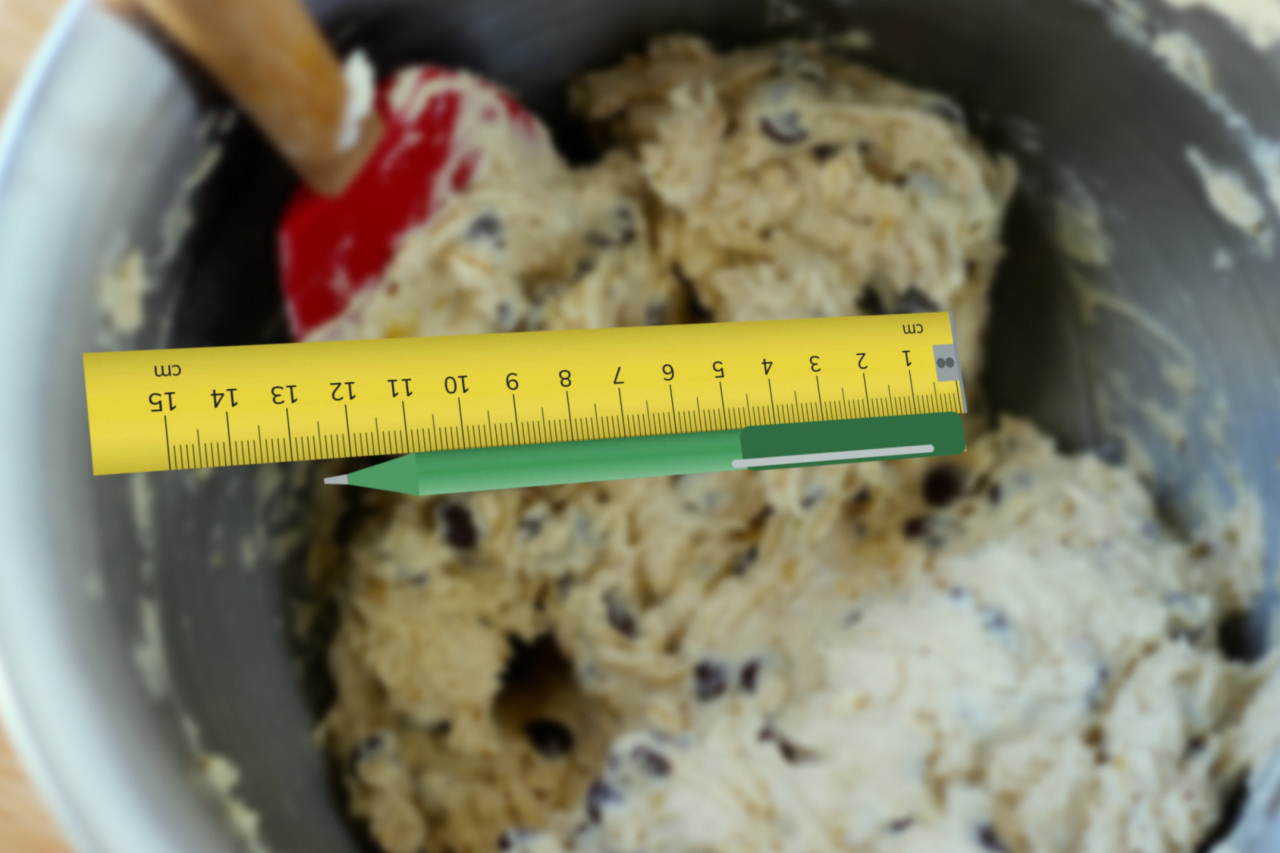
12.5 cm
